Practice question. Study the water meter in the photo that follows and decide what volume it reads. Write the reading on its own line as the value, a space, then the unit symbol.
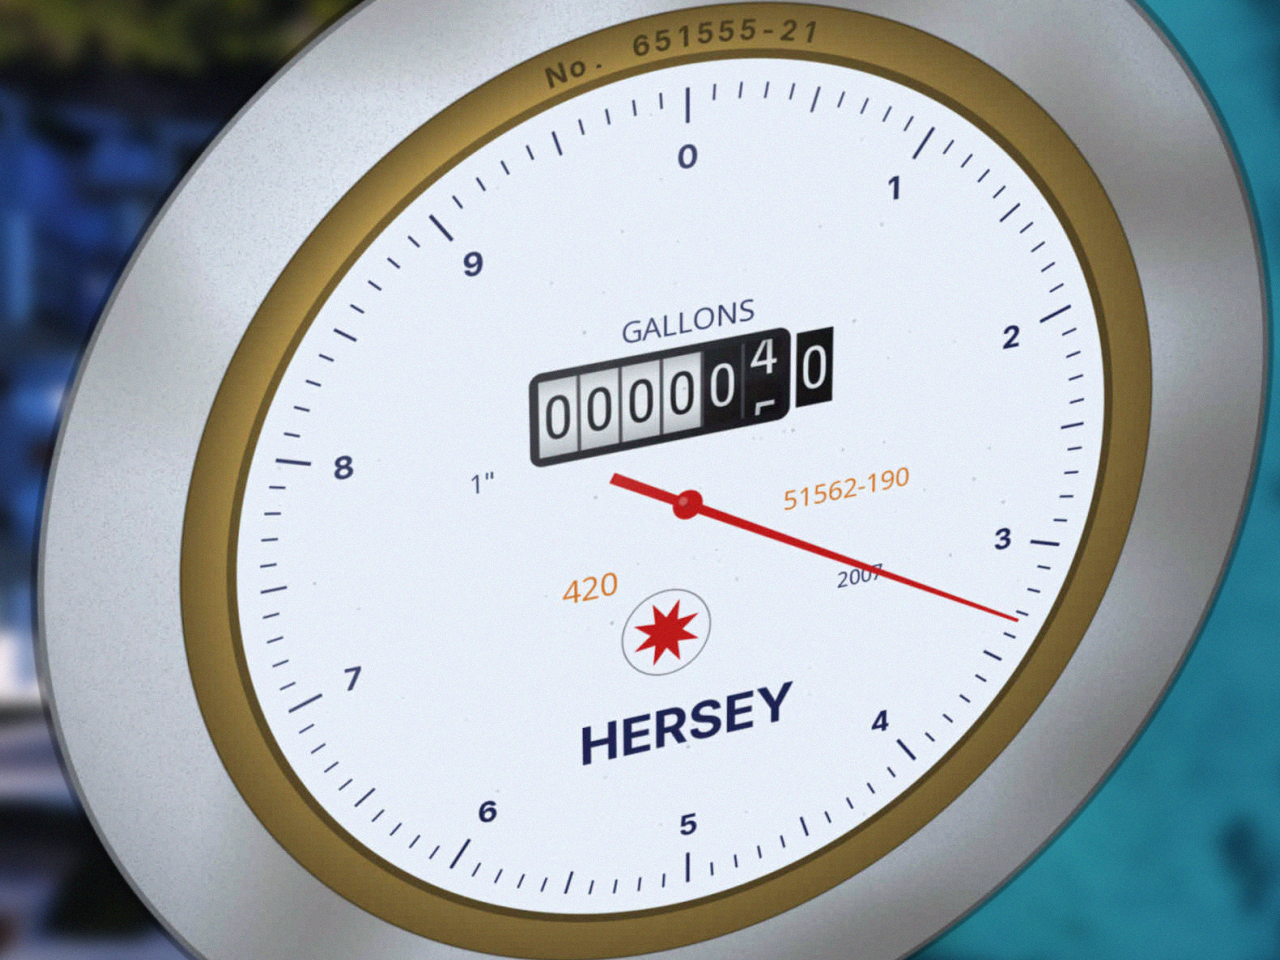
43.3 gal
